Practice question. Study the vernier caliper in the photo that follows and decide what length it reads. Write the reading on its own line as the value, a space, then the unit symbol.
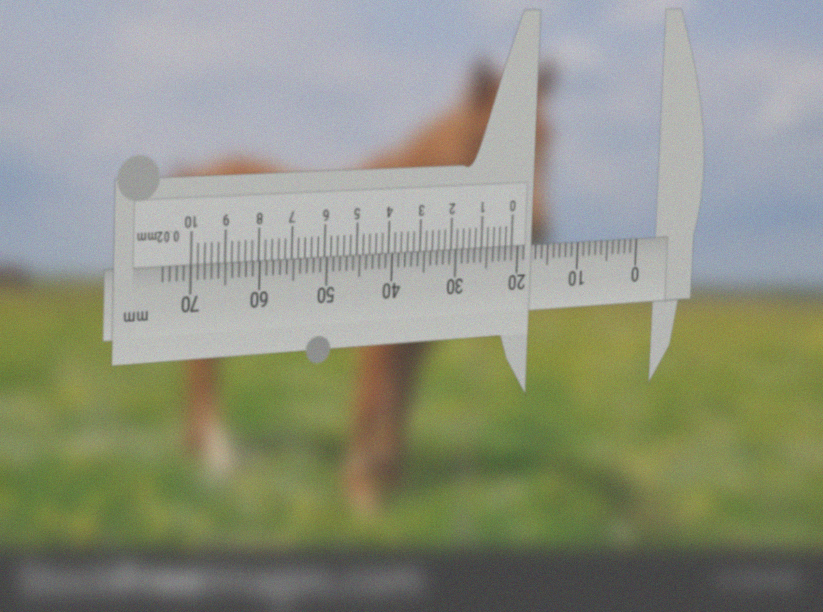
21.0 mm
